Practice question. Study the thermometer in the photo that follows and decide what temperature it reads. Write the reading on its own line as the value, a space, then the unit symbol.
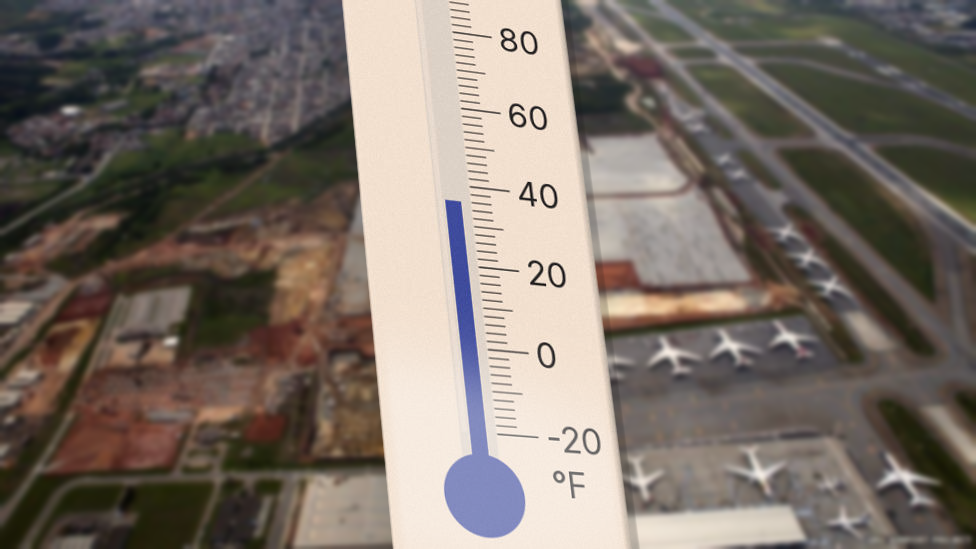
36 °F
